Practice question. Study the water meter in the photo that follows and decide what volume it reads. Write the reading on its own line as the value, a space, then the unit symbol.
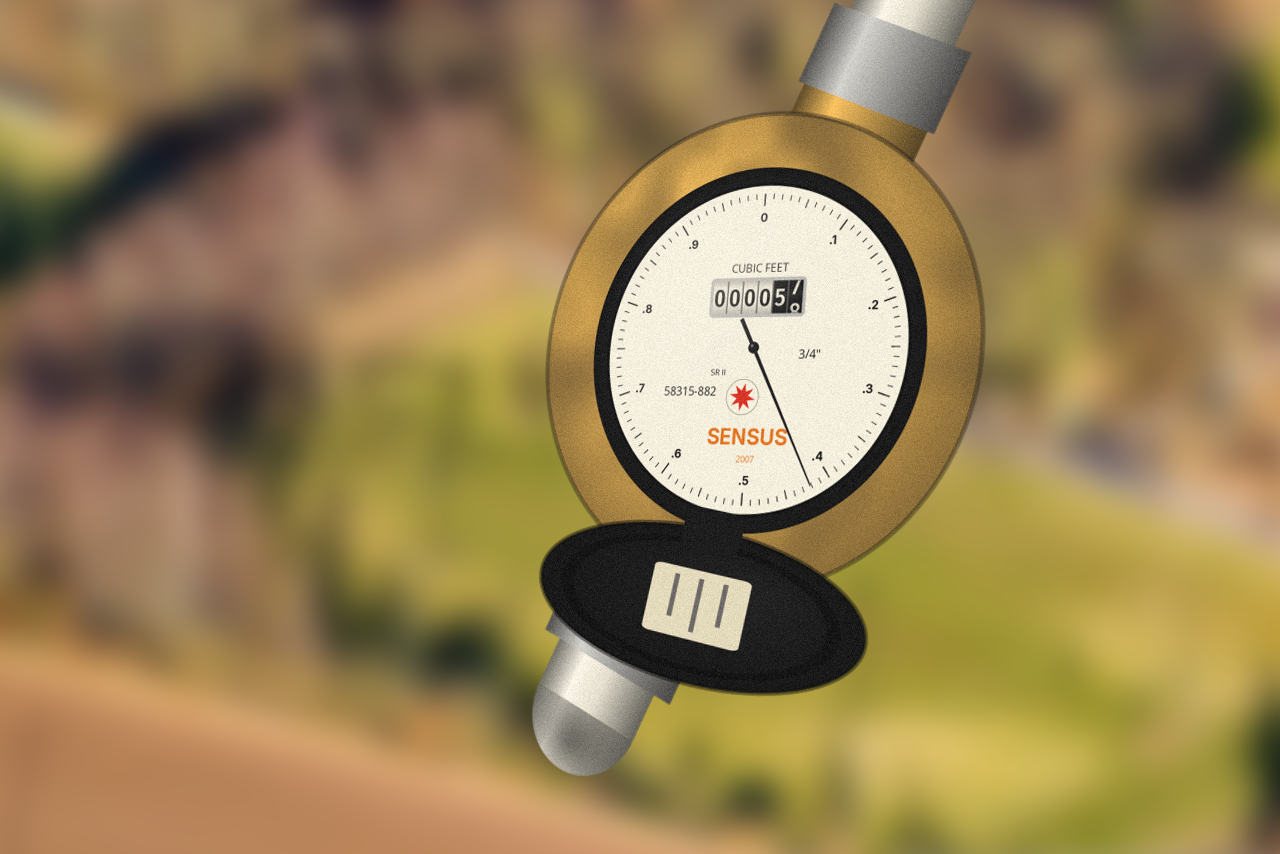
57.42 ft³
